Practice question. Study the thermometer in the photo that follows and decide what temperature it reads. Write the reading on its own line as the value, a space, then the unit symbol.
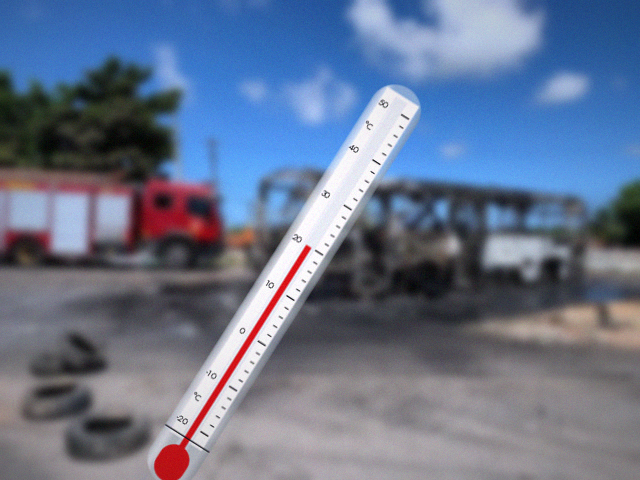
20 °C
